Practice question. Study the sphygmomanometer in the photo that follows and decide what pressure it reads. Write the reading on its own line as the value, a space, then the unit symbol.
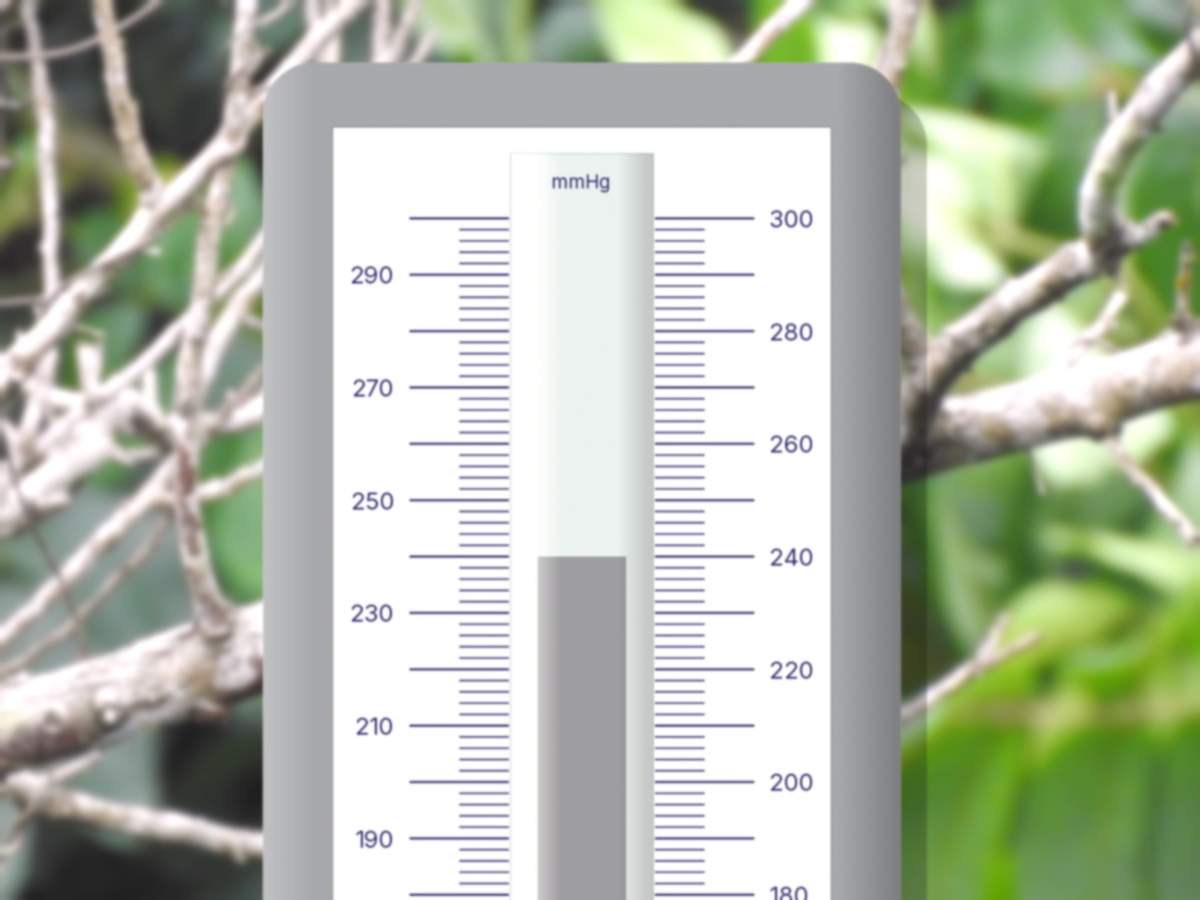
240 mmHg
